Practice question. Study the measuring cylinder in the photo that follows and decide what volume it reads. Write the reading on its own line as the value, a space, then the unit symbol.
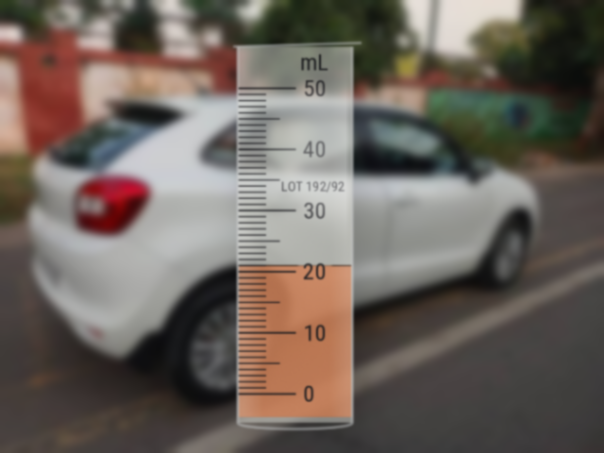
21 mL
